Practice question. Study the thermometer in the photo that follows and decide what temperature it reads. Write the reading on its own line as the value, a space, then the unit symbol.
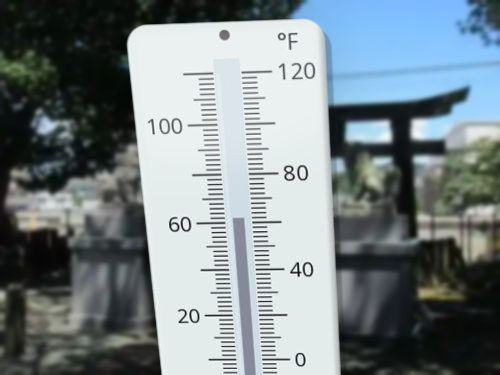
62 °F
